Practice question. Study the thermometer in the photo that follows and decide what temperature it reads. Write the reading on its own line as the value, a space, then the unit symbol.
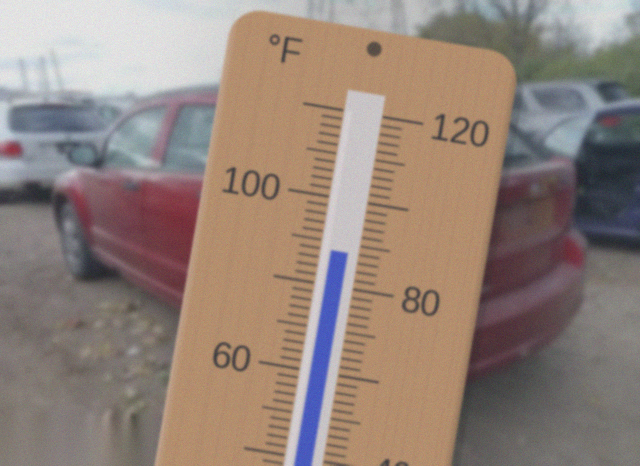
88 °F
